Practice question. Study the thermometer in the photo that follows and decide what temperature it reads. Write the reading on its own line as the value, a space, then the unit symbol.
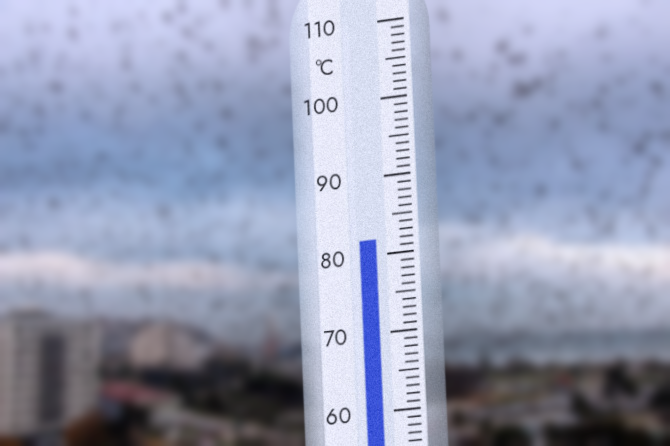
82 °C
